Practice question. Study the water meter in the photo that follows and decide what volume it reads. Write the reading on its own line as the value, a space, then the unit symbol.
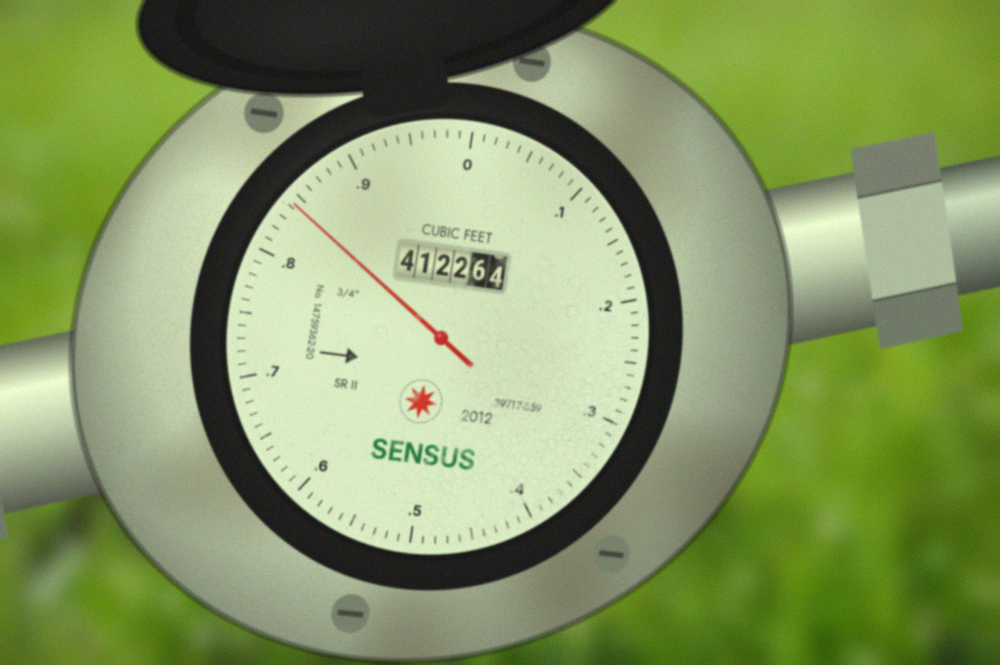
412263.84 ft³
